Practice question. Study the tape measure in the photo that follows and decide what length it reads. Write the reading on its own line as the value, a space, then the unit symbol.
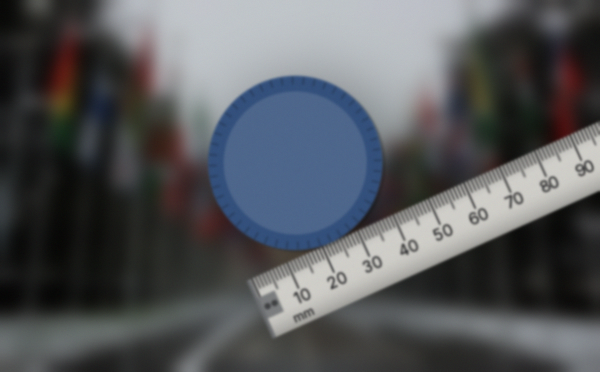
45 mm
